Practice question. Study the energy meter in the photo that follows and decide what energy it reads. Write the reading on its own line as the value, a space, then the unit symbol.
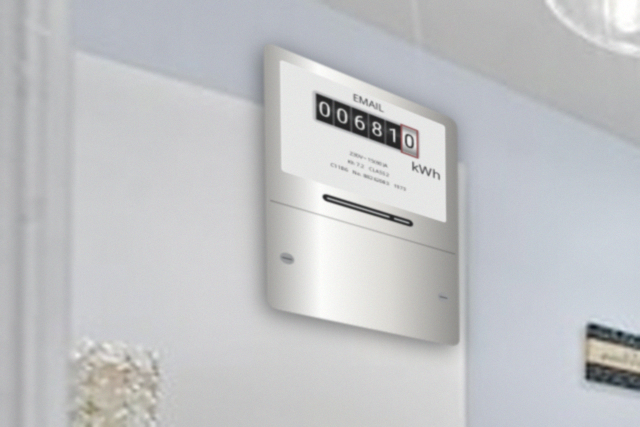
681.0 kWh
